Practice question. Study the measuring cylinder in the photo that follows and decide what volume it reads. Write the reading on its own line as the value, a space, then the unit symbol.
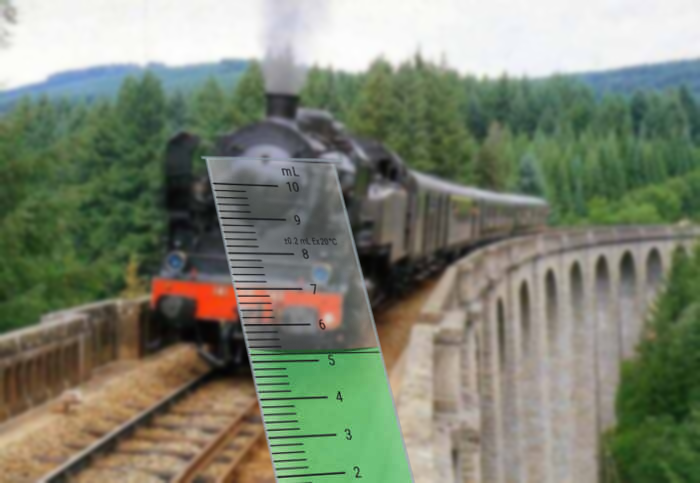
5.2 mL
